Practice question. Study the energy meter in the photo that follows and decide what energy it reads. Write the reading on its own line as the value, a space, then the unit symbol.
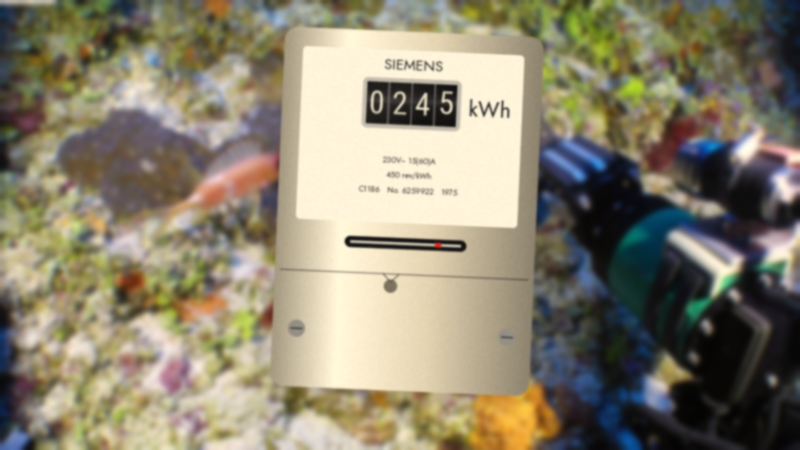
245 kWh
